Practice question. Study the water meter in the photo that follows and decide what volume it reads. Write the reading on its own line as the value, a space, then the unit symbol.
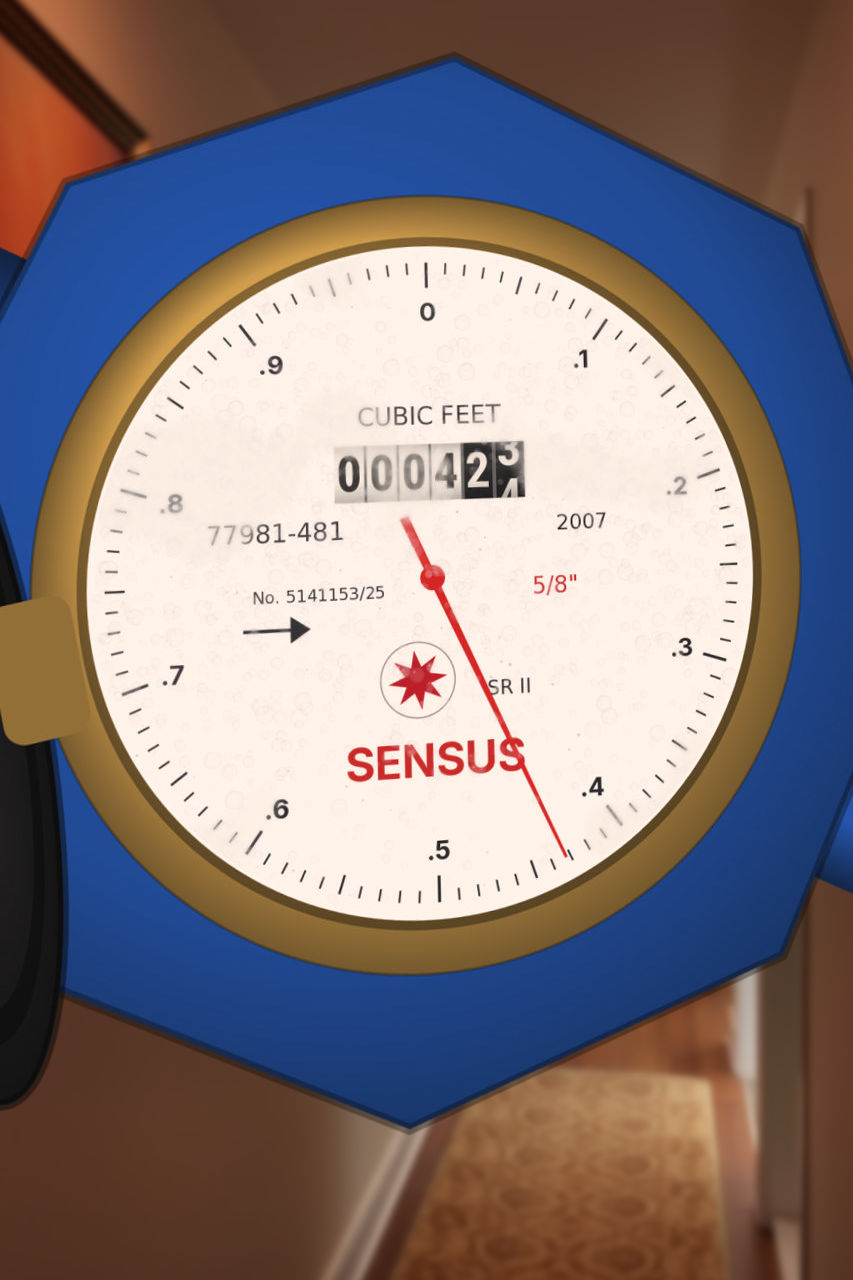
423.43 ft³
